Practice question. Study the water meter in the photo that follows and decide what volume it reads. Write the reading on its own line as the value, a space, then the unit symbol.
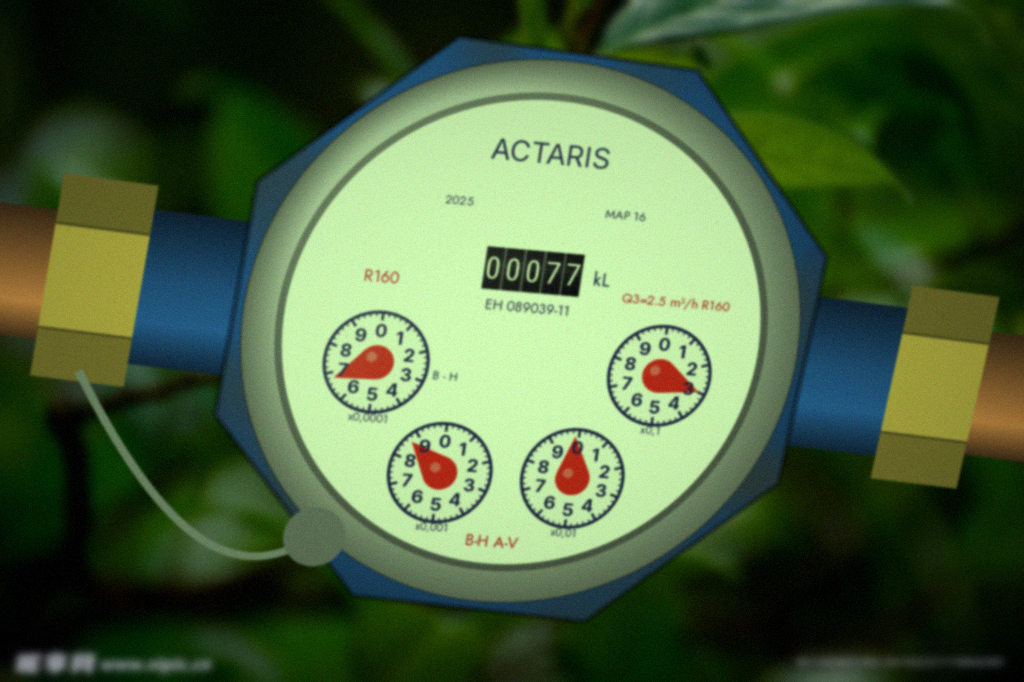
77.2986 kL
